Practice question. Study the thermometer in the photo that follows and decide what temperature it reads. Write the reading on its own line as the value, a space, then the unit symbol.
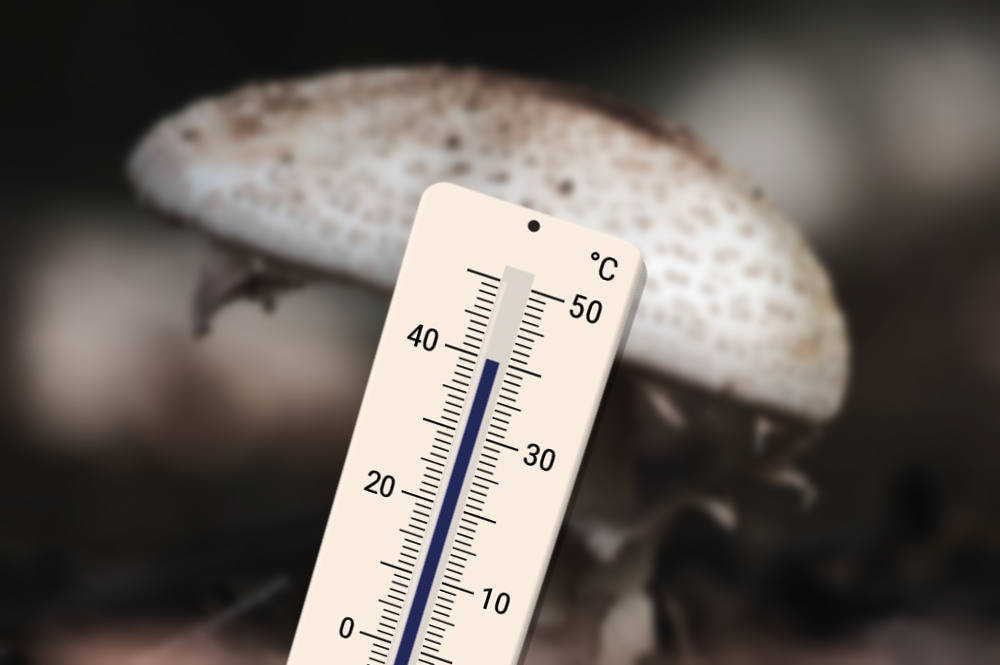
40 °C
